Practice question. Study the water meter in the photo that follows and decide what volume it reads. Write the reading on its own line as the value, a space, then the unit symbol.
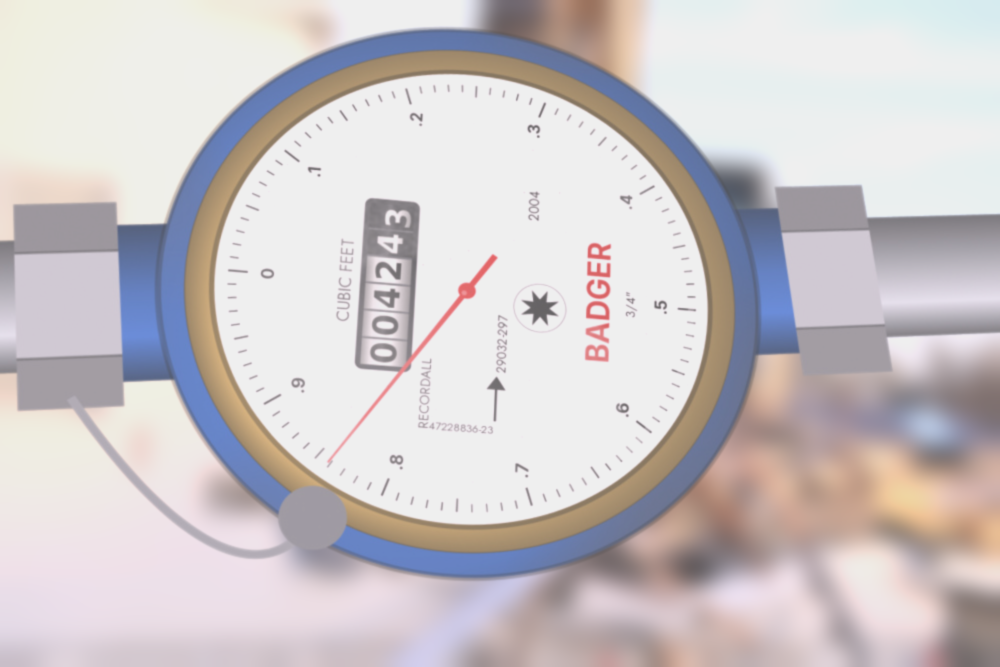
4242.84 ft³
